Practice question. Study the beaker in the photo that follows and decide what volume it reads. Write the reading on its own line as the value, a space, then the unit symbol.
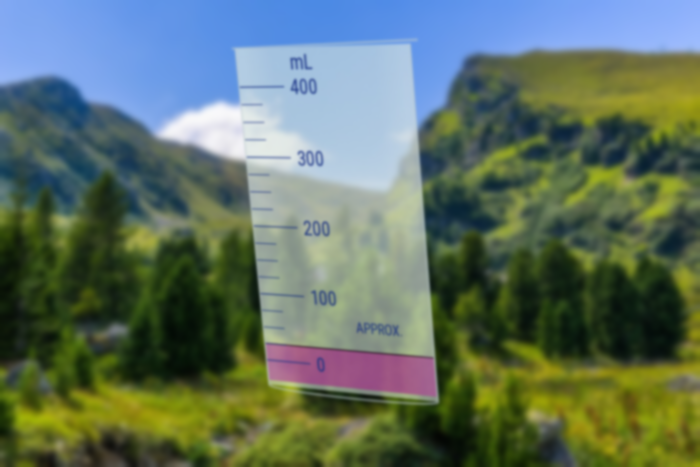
25 mL
